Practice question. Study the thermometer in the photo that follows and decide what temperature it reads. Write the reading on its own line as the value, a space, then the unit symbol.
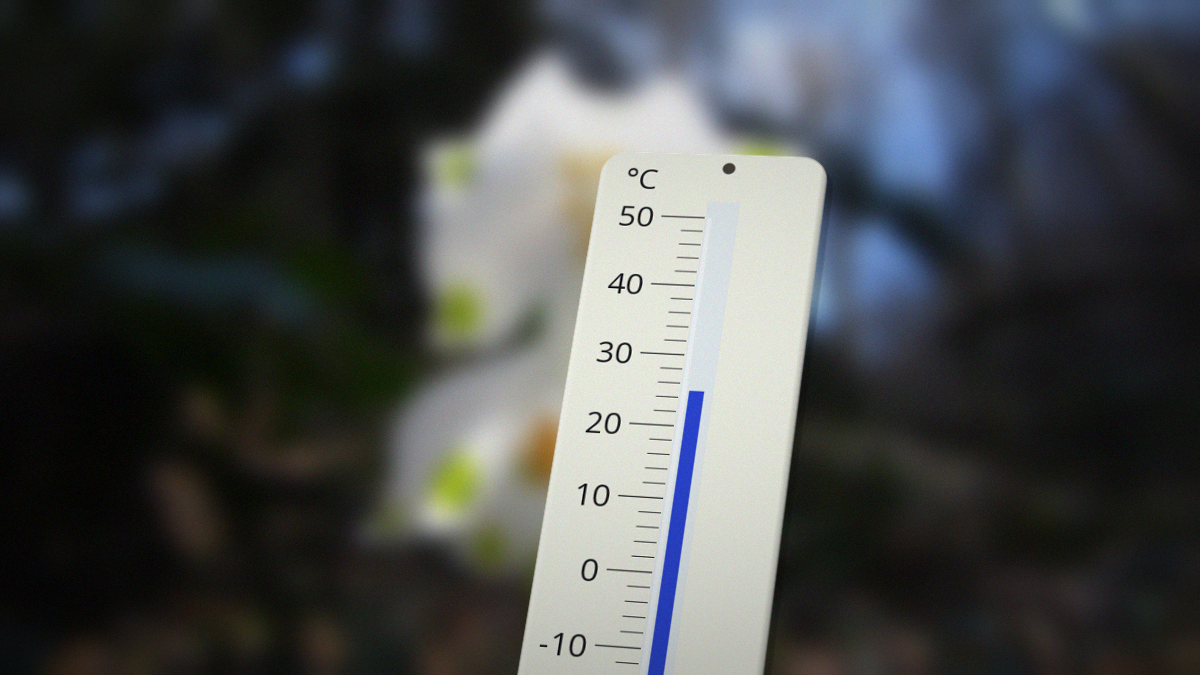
25 °C
